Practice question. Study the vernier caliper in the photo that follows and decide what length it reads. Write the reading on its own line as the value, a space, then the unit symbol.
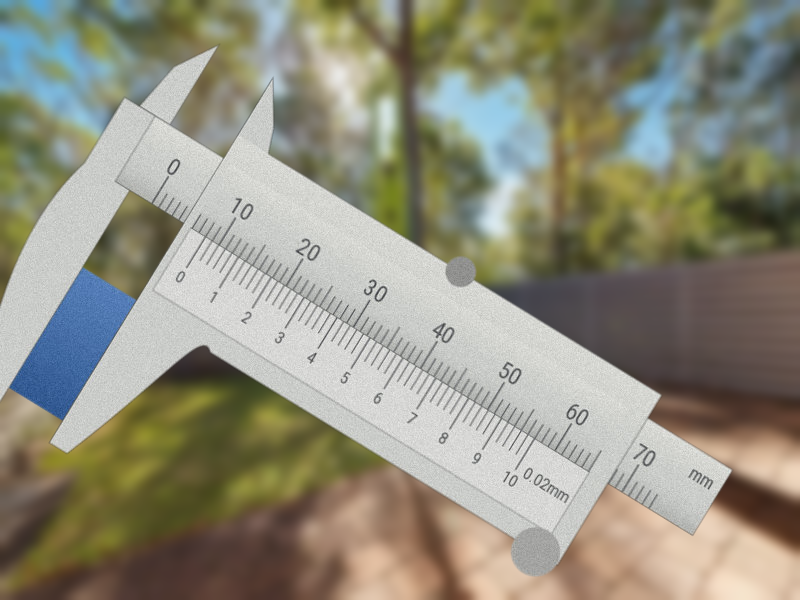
8.0 mm
